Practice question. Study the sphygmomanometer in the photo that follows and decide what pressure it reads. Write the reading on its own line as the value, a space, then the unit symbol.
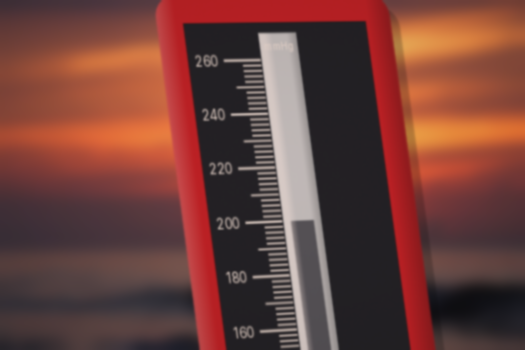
200 mmHg
